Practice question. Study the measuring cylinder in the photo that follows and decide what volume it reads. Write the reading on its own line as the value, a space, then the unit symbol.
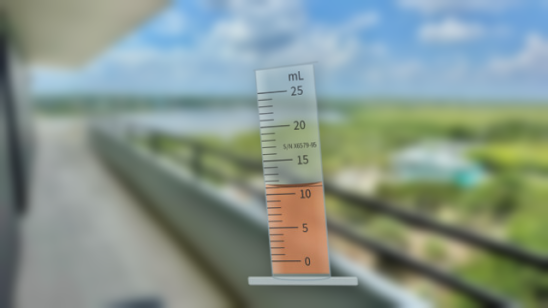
11 mL
